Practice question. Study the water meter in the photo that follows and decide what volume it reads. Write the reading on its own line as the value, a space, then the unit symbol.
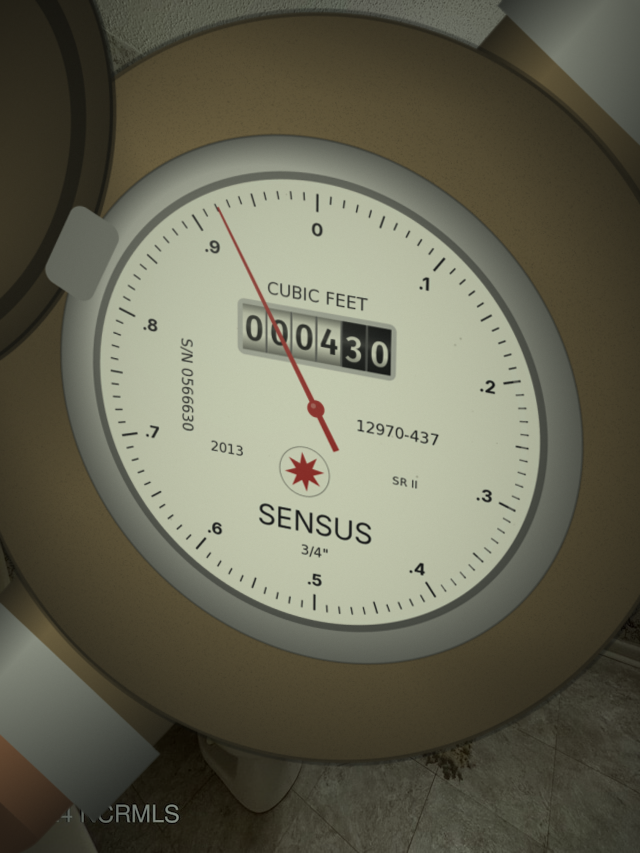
429.92 ft³
